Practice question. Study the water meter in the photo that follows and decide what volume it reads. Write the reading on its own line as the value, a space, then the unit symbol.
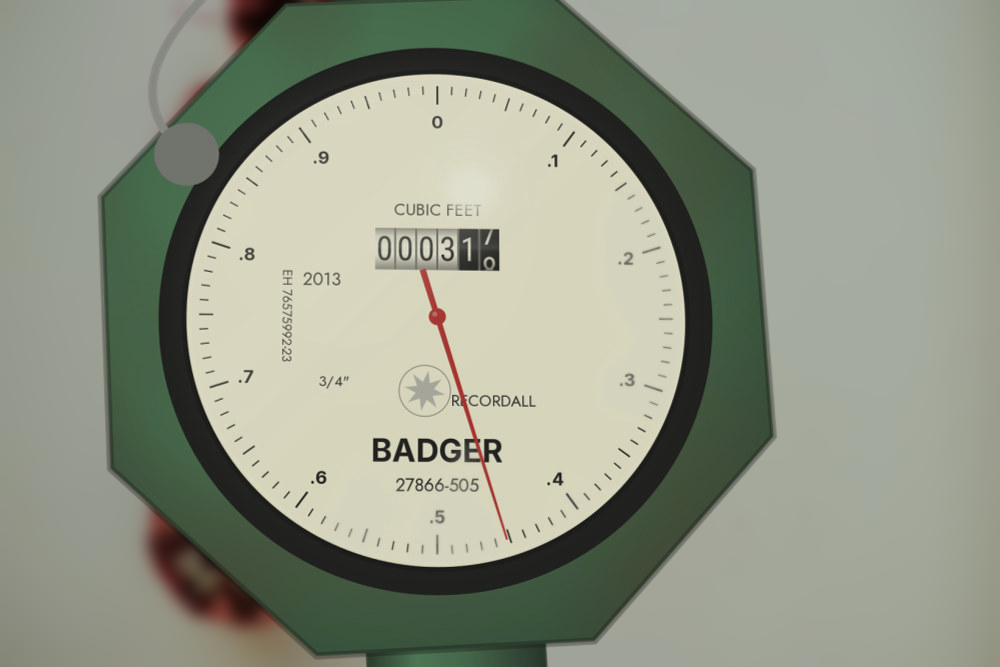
317.45 ft³
